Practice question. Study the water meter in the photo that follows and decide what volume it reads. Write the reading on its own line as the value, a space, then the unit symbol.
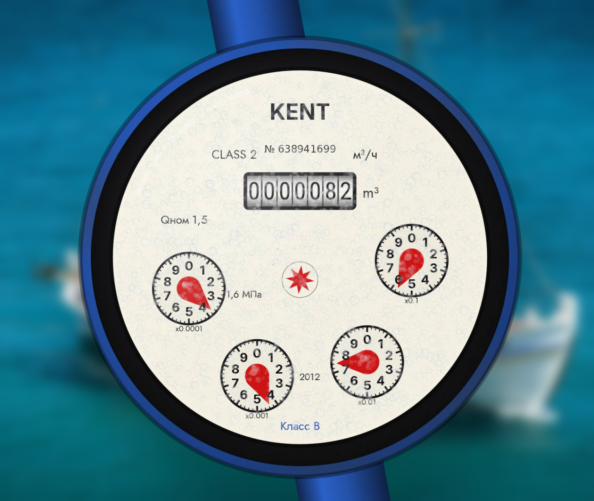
82.5743 m³
